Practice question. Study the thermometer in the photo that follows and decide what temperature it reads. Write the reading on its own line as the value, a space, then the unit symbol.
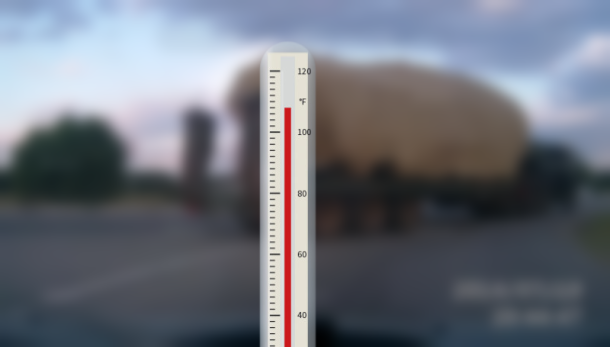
108 °F
